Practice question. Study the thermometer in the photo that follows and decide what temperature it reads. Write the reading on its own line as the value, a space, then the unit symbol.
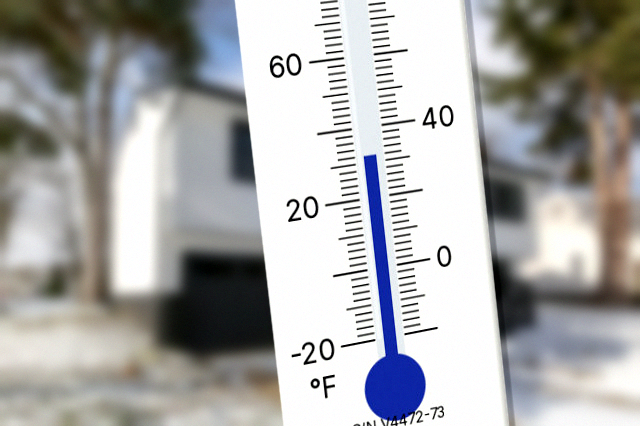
32 °F
